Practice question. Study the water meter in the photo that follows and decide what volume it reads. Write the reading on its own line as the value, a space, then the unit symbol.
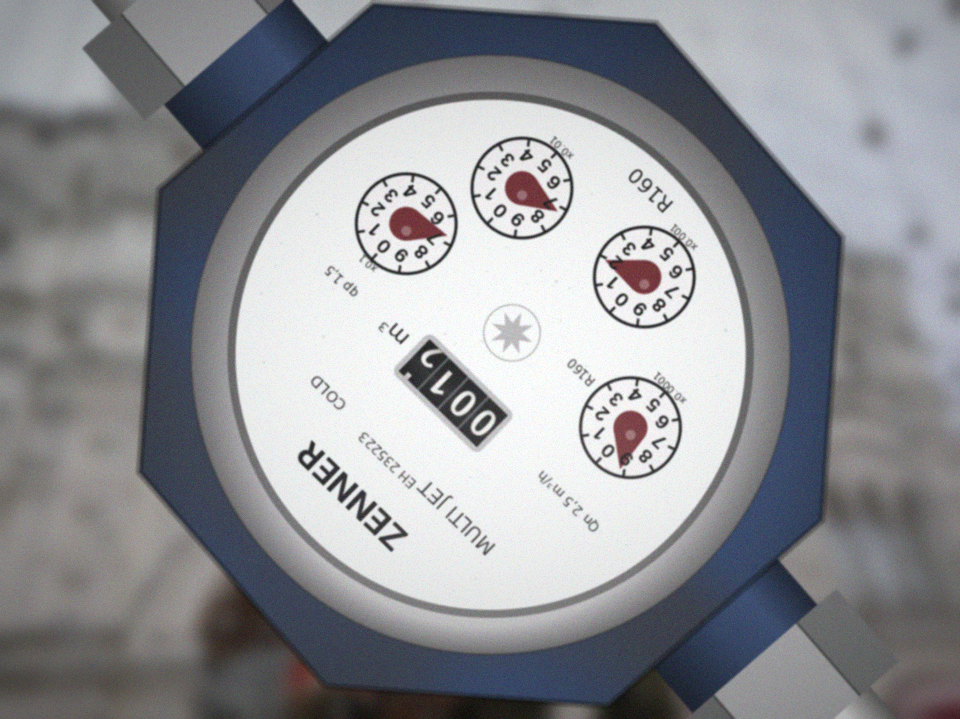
11.6719 m³
